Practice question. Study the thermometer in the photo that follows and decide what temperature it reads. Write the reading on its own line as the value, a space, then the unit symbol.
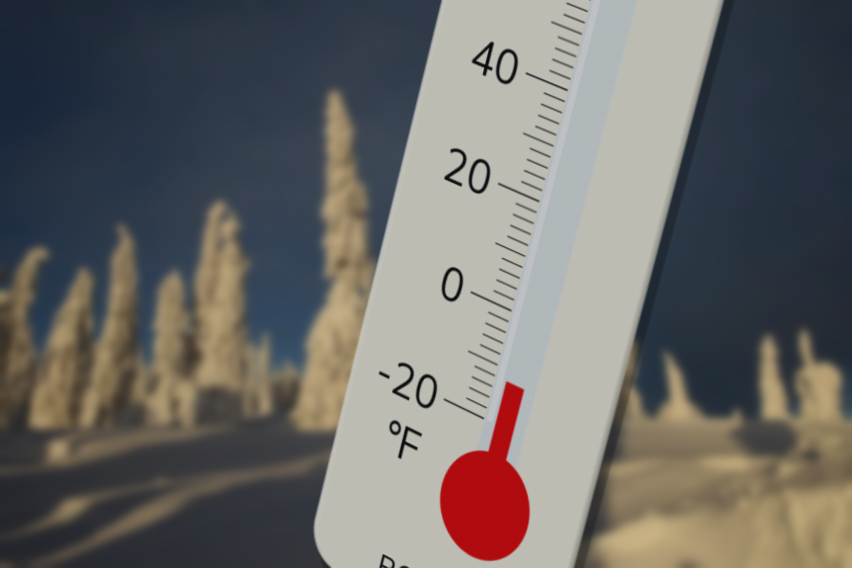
-12 °F
